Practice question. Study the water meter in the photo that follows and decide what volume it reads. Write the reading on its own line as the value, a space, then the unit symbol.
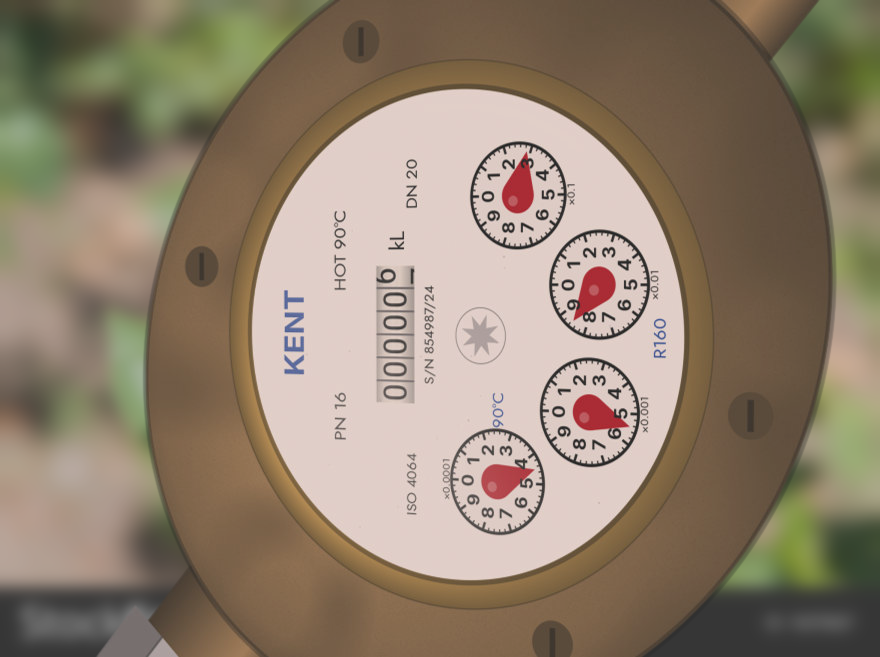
6.2854 kL
